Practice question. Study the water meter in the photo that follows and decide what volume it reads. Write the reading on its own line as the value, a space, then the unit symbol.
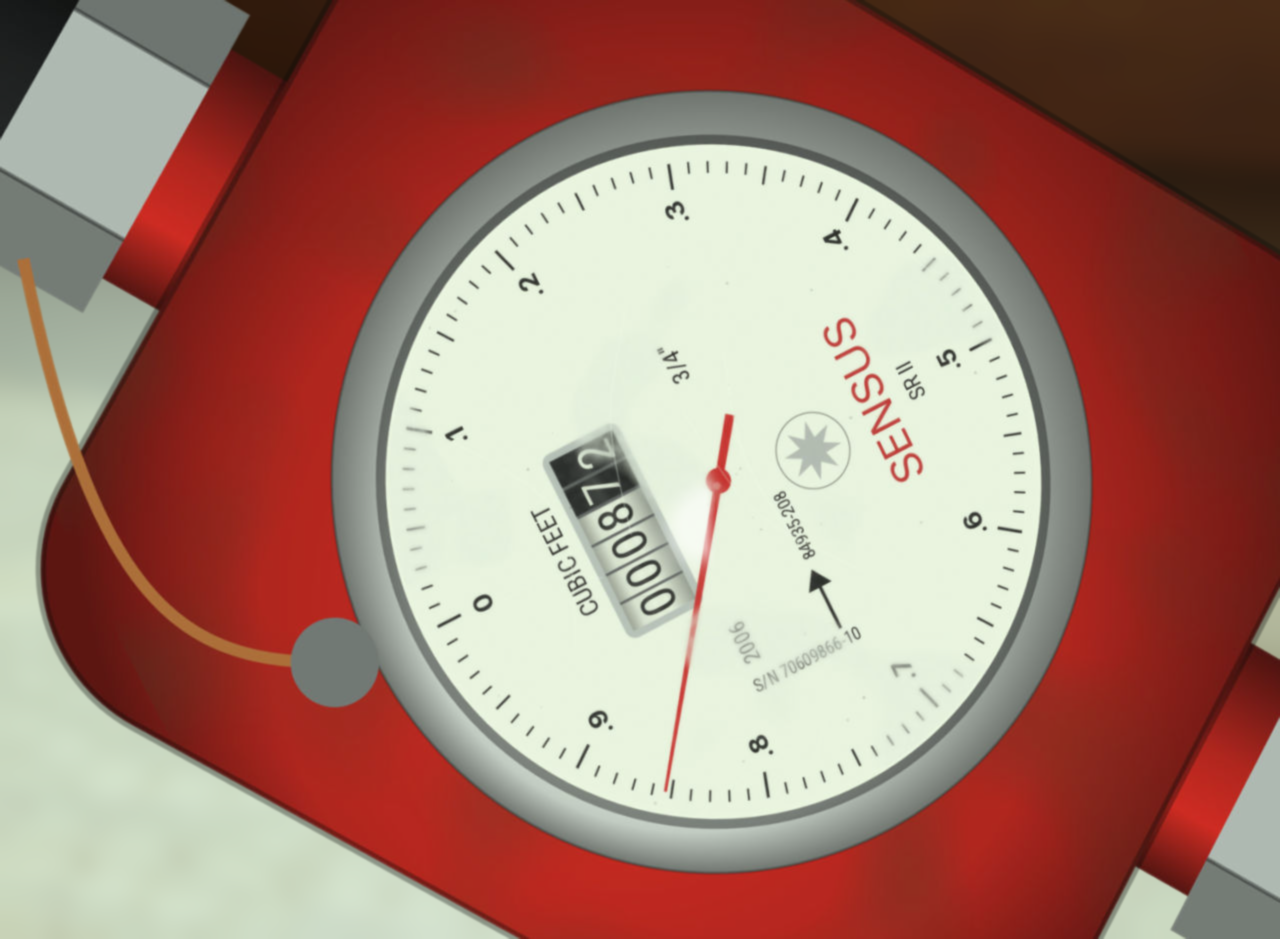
871.85 ft³
